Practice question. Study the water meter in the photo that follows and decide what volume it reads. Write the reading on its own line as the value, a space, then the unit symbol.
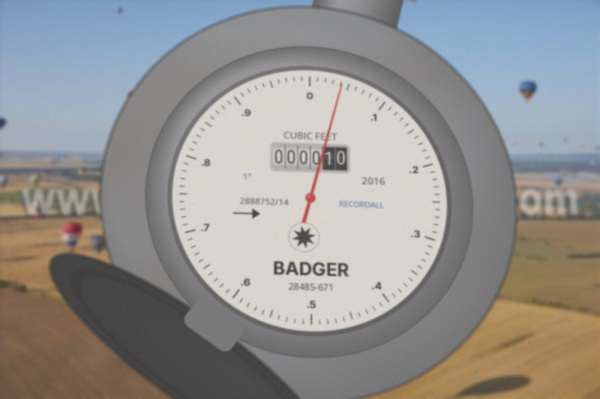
10.04 ft³
